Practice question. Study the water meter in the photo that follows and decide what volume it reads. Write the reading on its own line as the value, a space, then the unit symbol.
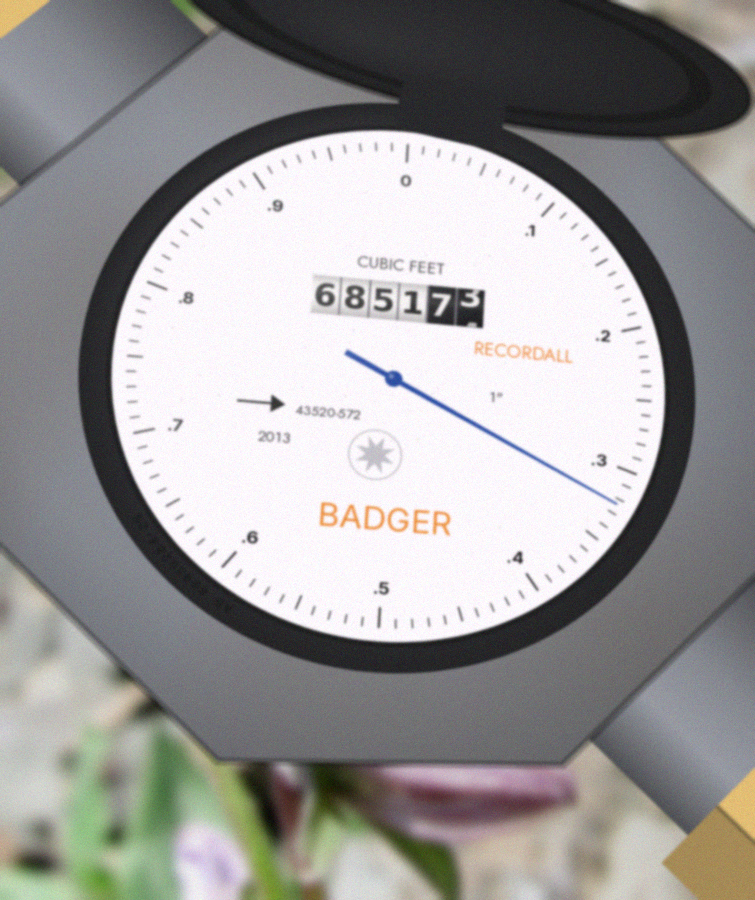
685173.32 ft³
